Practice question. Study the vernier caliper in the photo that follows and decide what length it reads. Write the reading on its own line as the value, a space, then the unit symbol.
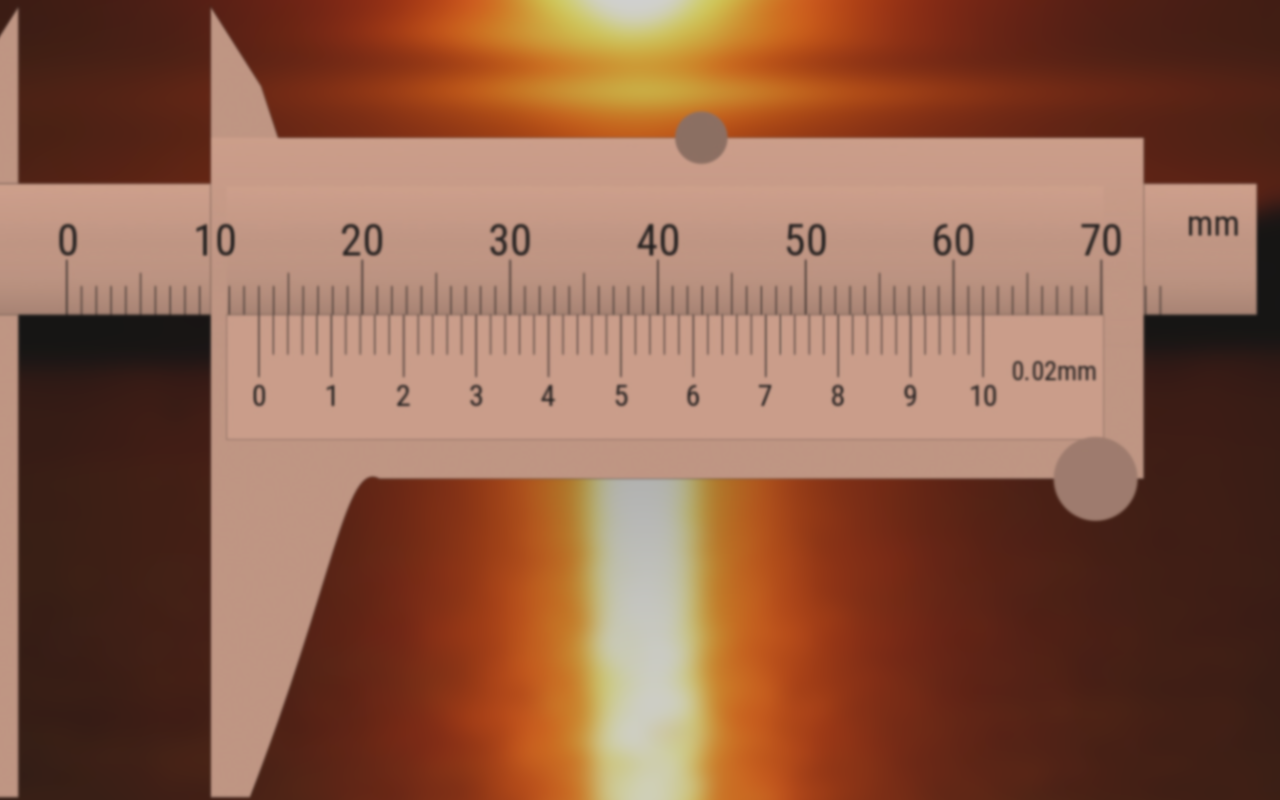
13.0 mm
